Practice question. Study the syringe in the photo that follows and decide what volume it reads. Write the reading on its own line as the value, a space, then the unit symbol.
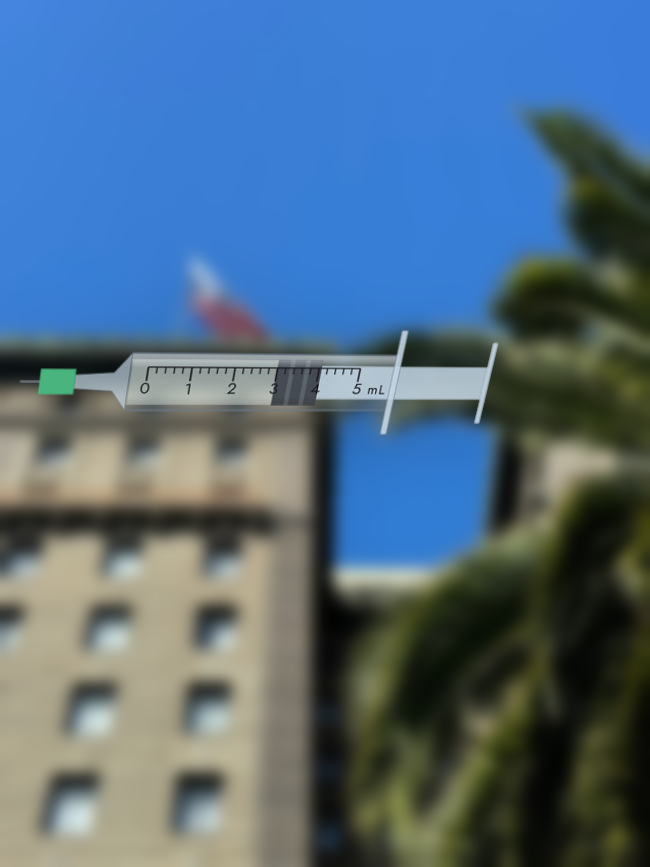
3 mL
